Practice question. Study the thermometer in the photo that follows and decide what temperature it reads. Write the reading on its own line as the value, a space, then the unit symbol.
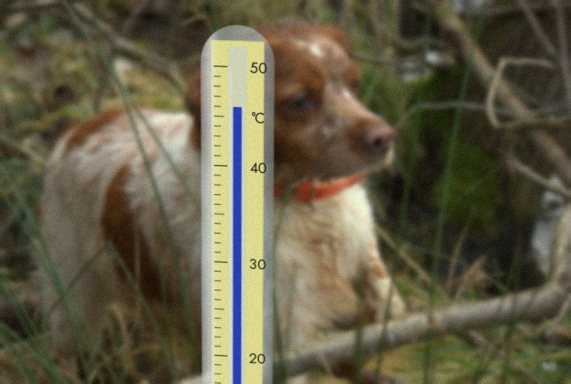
46 °C
